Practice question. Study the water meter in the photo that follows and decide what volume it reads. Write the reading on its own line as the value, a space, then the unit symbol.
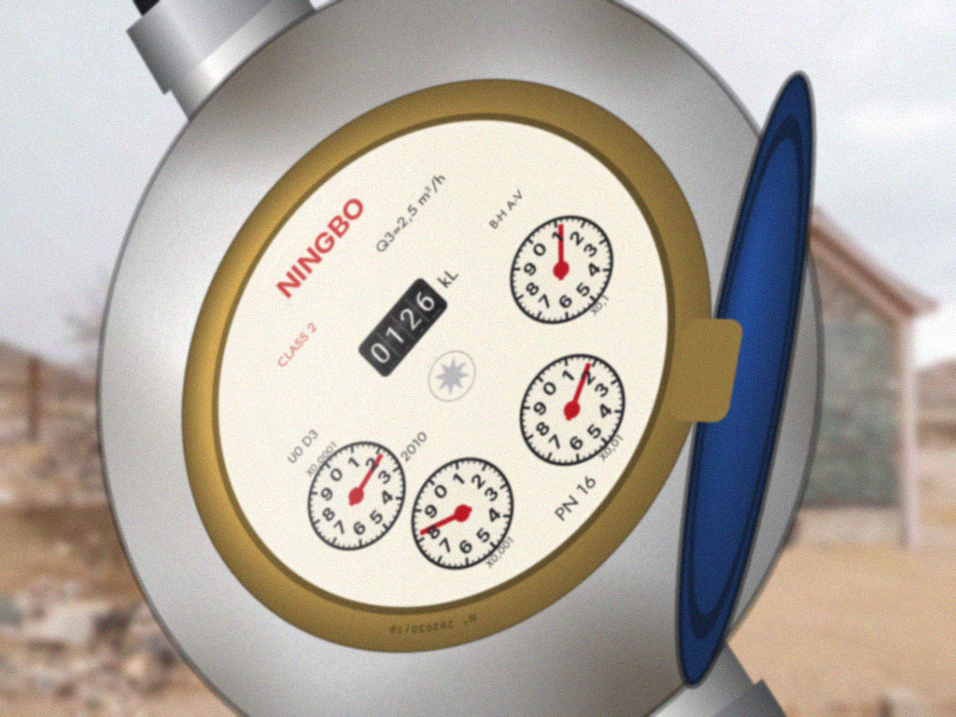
126.1182 kL
